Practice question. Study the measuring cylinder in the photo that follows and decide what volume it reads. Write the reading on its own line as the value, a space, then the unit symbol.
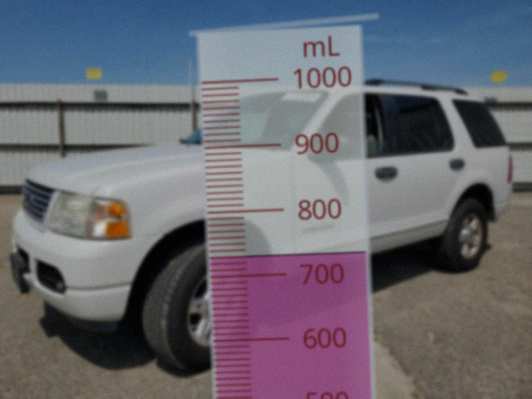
730 mL
